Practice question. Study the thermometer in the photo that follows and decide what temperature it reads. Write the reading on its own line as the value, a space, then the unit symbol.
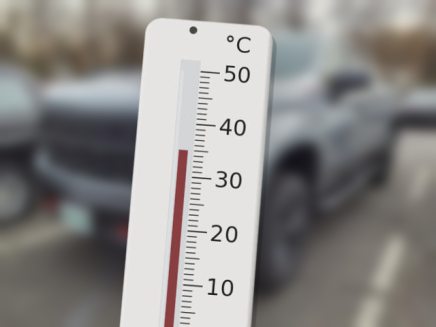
35 °C
